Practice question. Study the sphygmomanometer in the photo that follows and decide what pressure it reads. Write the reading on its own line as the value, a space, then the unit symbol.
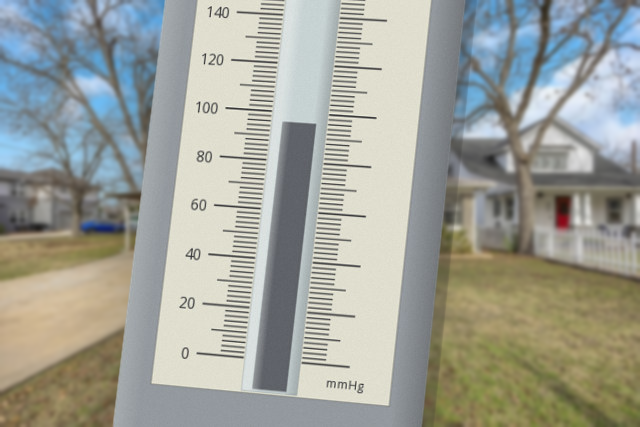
96 mmHg
